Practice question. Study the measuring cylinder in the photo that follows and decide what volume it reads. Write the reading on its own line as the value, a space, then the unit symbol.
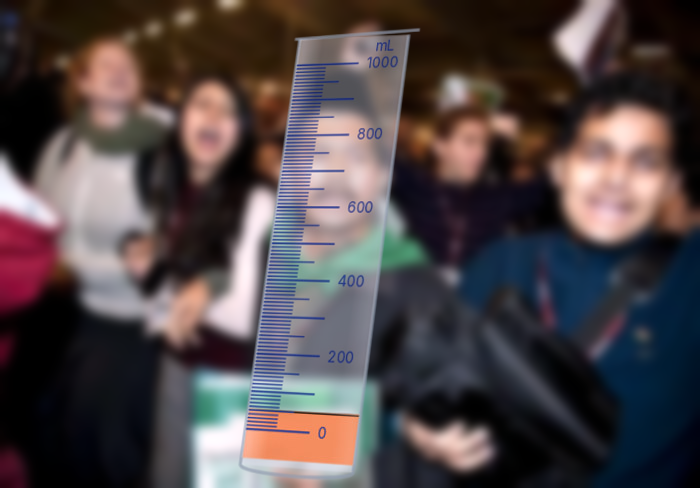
50 mL
